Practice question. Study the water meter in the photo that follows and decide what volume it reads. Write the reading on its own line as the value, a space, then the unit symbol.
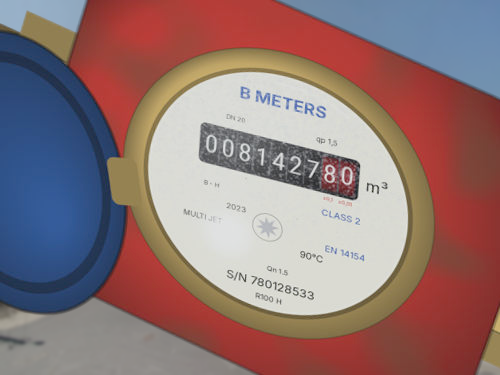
81427.80 m³
